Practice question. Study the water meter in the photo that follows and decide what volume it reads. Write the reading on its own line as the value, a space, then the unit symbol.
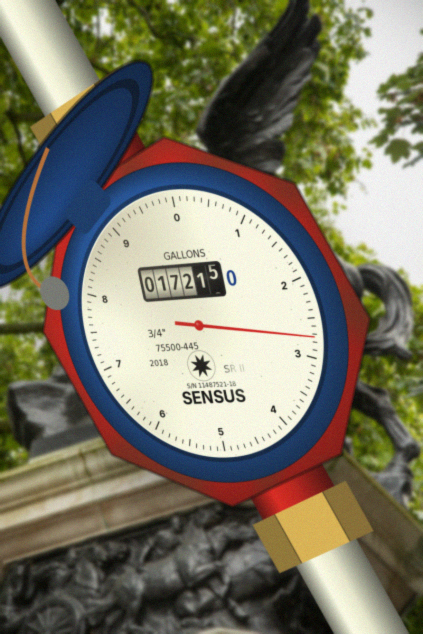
172152.7 gal
